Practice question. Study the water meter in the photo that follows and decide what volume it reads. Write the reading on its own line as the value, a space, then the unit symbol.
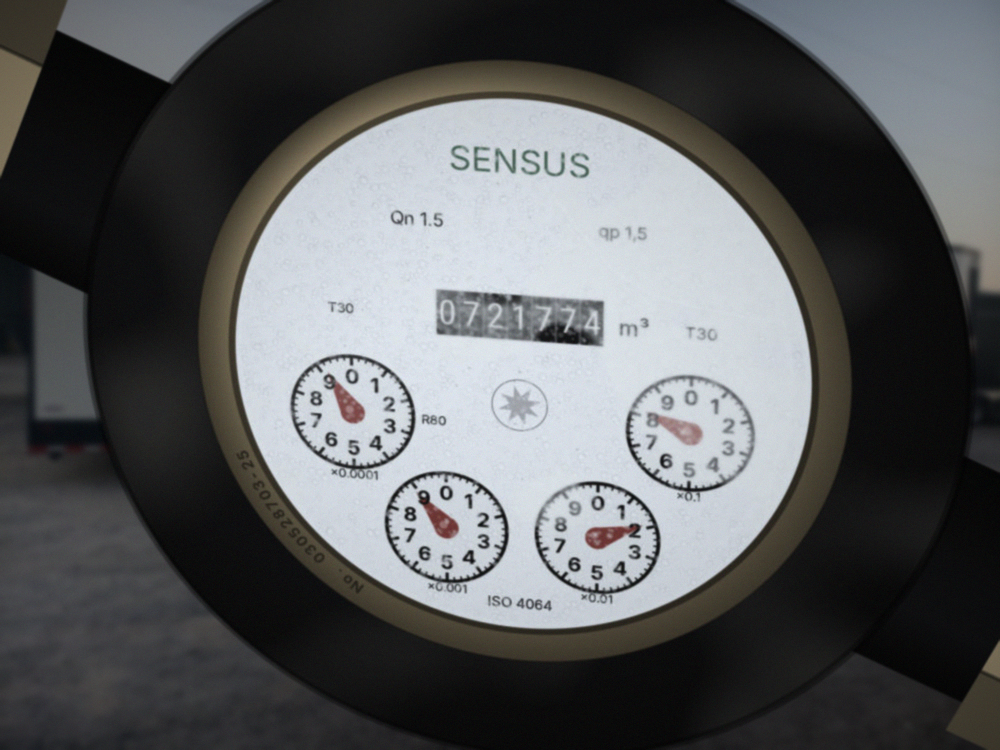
721774.8189 m³
